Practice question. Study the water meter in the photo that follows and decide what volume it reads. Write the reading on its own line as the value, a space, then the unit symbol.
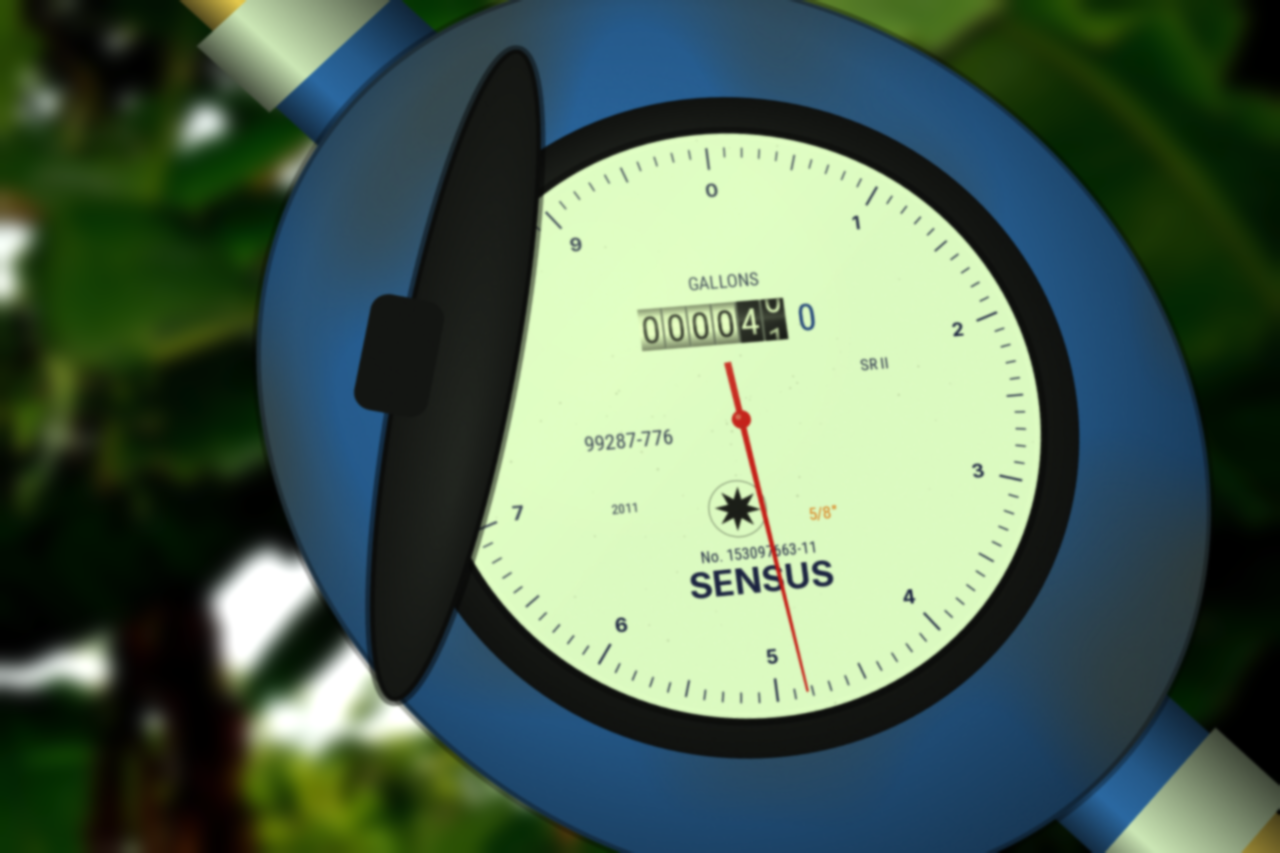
404.8 gal
